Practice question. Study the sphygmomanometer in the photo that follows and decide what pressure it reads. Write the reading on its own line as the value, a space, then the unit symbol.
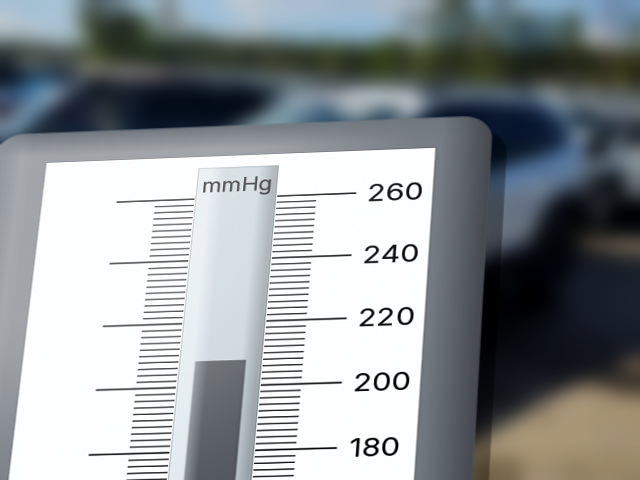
208 mmHg
